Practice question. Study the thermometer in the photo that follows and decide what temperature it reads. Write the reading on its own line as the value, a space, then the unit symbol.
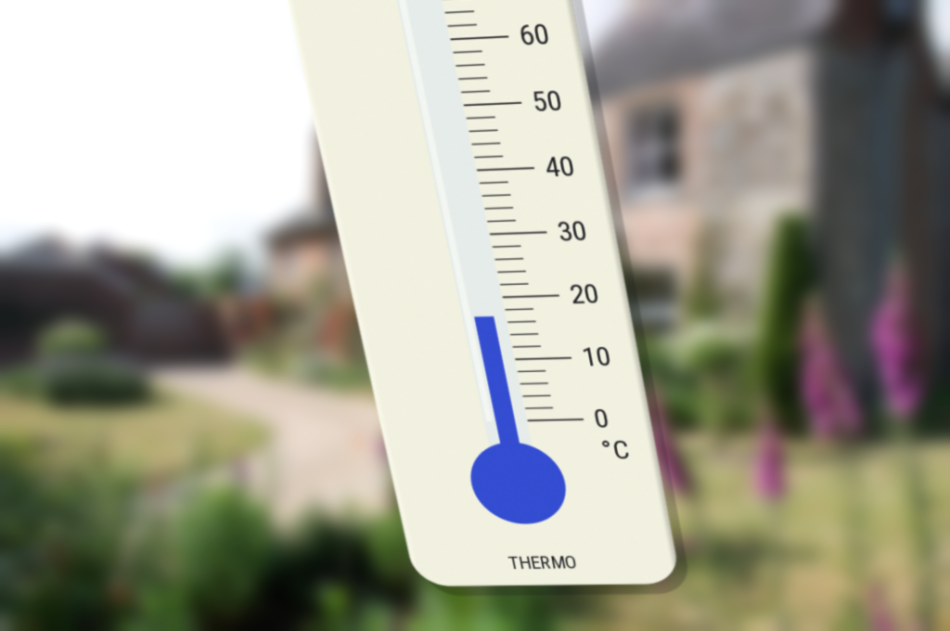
17 °C
